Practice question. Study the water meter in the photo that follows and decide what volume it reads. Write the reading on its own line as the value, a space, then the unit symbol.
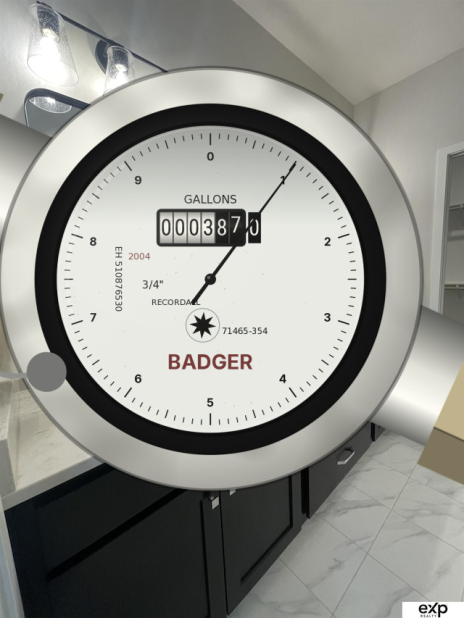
3871.0 gal
